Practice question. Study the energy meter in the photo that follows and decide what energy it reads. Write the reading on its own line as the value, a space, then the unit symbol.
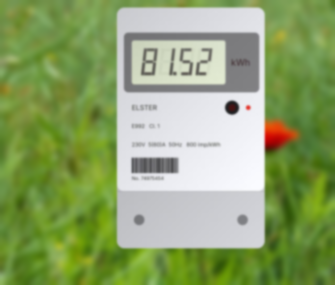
81.52 kWh
